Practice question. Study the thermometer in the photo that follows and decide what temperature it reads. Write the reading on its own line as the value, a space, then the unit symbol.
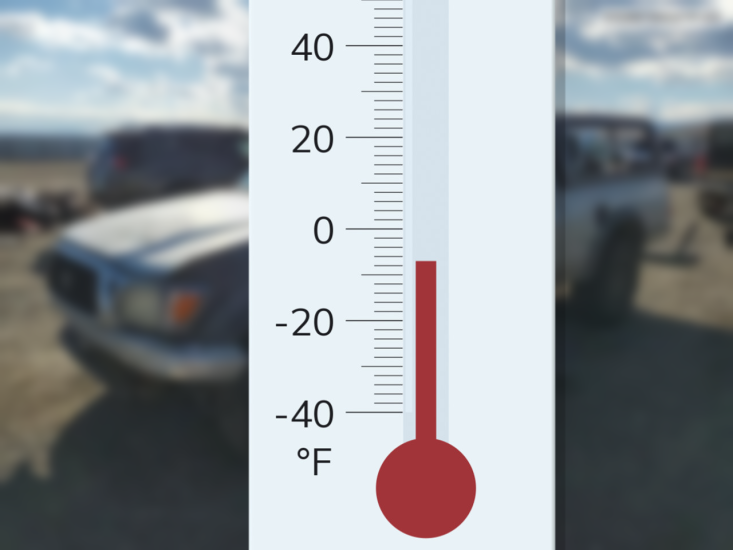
-7 °F
